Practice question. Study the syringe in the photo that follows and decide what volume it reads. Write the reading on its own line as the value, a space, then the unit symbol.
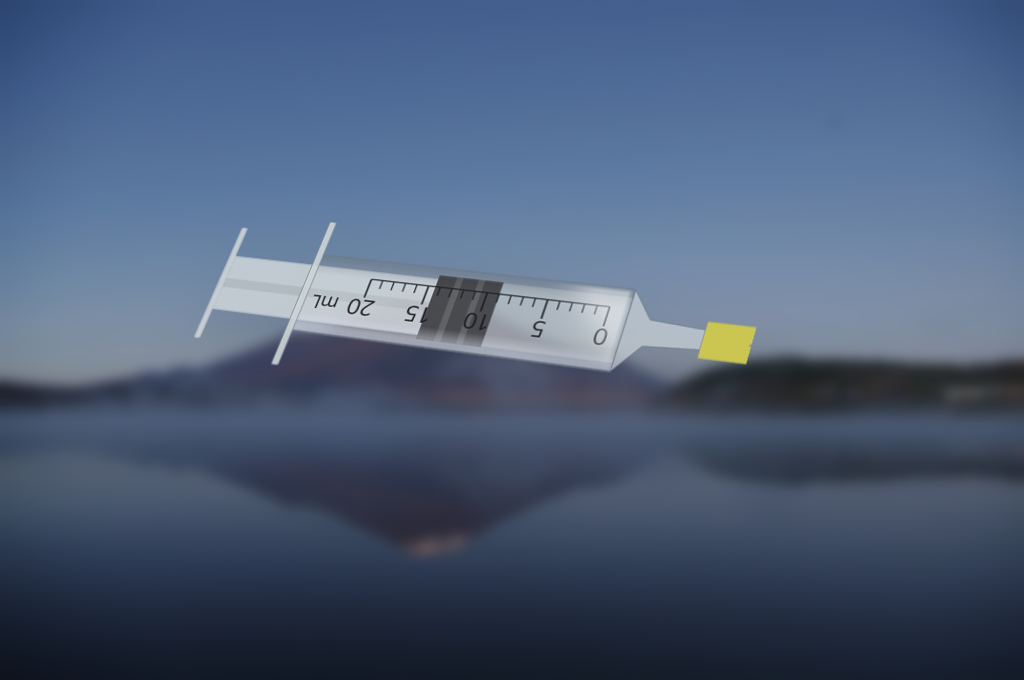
9 mL
